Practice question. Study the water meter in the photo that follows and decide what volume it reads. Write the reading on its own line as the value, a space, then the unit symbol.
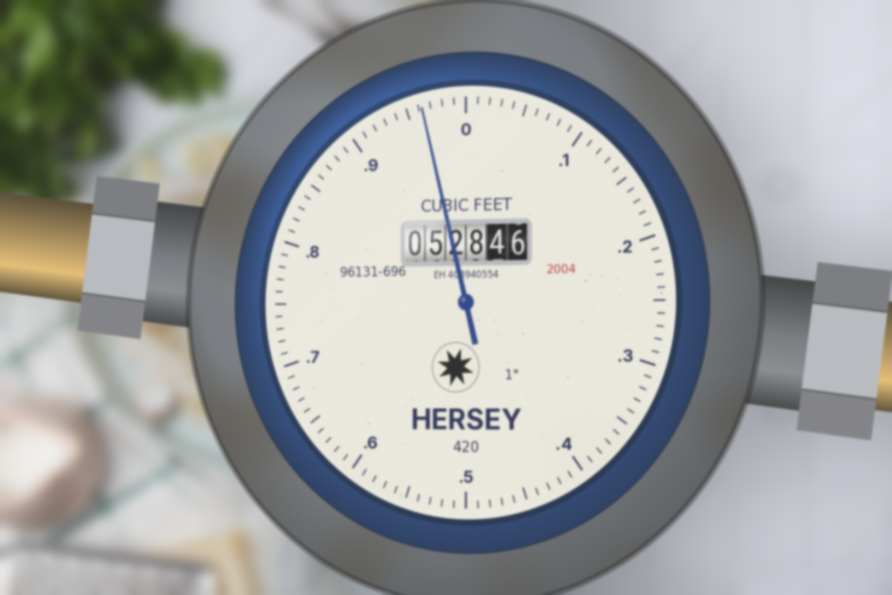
52845.96 ft³
